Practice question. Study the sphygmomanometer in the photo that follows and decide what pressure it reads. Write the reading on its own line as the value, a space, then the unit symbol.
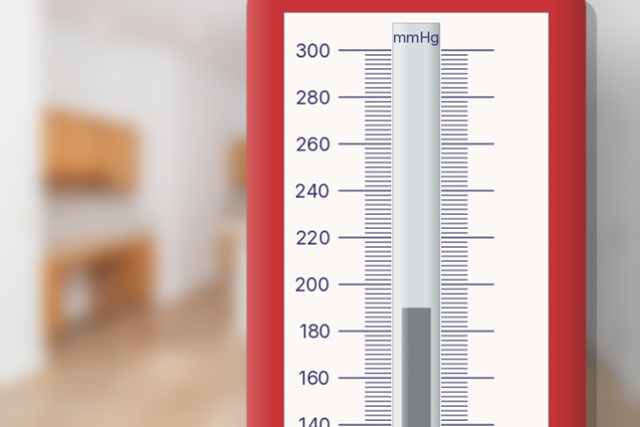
190 mmHg
